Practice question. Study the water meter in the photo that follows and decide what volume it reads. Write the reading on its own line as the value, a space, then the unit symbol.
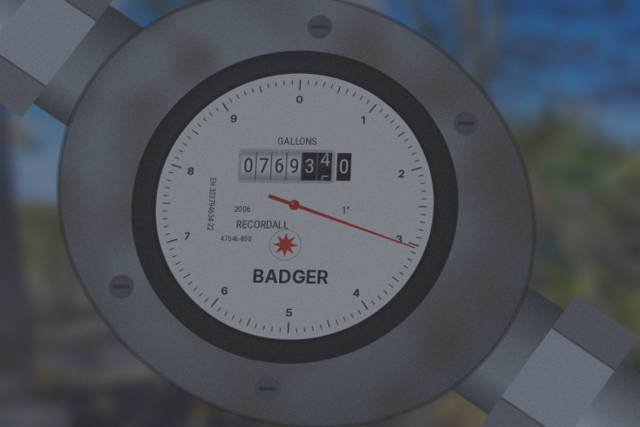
769343.0 gal
